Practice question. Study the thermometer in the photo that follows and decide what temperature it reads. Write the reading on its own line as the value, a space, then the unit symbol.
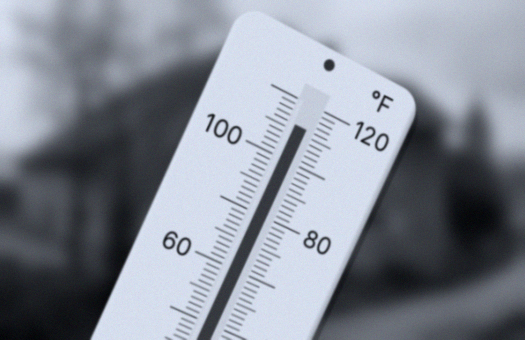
112 °F
